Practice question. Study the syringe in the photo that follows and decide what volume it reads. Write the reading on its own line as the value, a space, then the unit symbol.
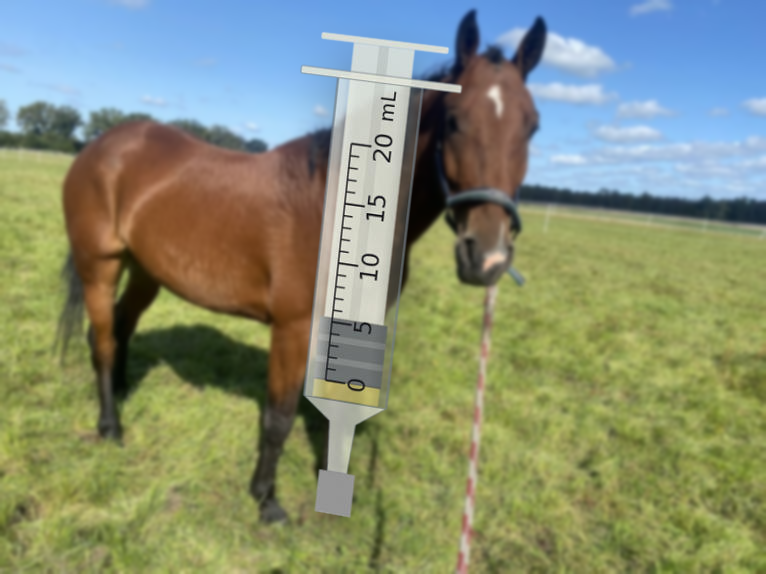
0 mL
